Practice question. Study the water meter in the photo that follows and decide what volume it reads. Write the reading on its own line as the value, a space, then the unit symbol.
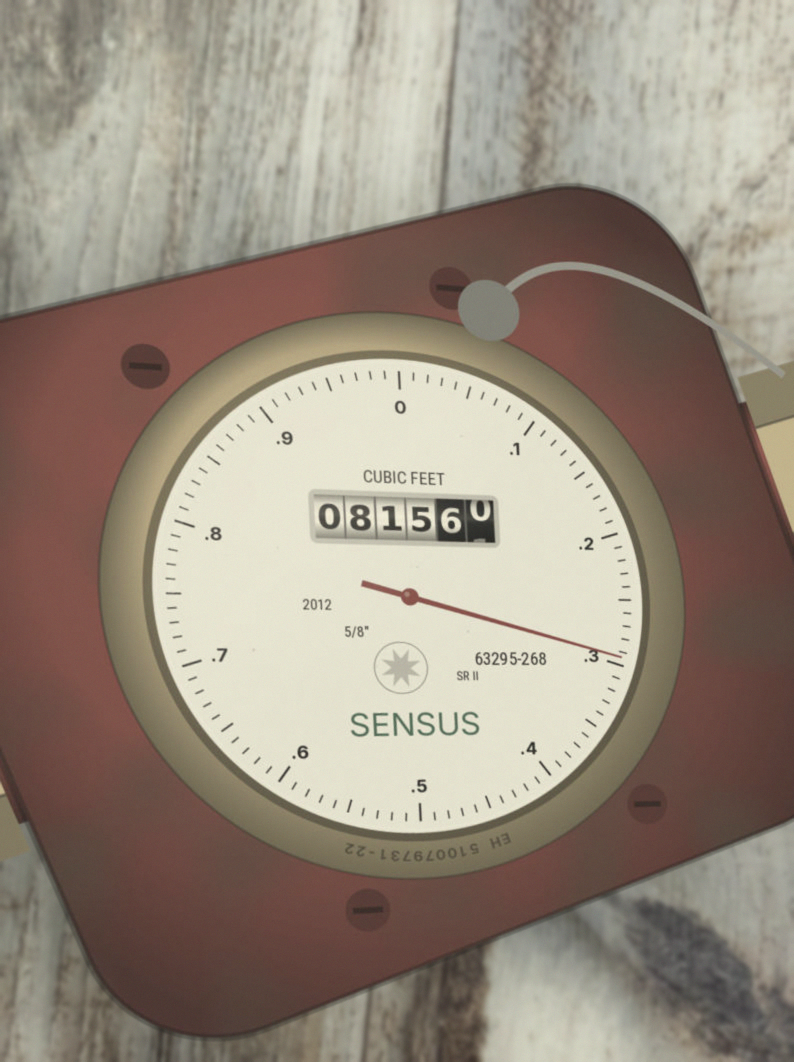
81560.29 ft³
